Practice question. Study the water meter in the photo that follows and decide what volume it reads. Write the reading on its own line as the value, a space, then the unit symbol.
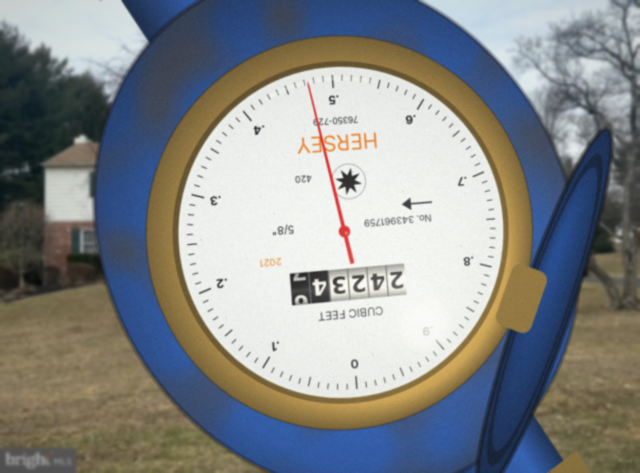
242346.47 ft³
